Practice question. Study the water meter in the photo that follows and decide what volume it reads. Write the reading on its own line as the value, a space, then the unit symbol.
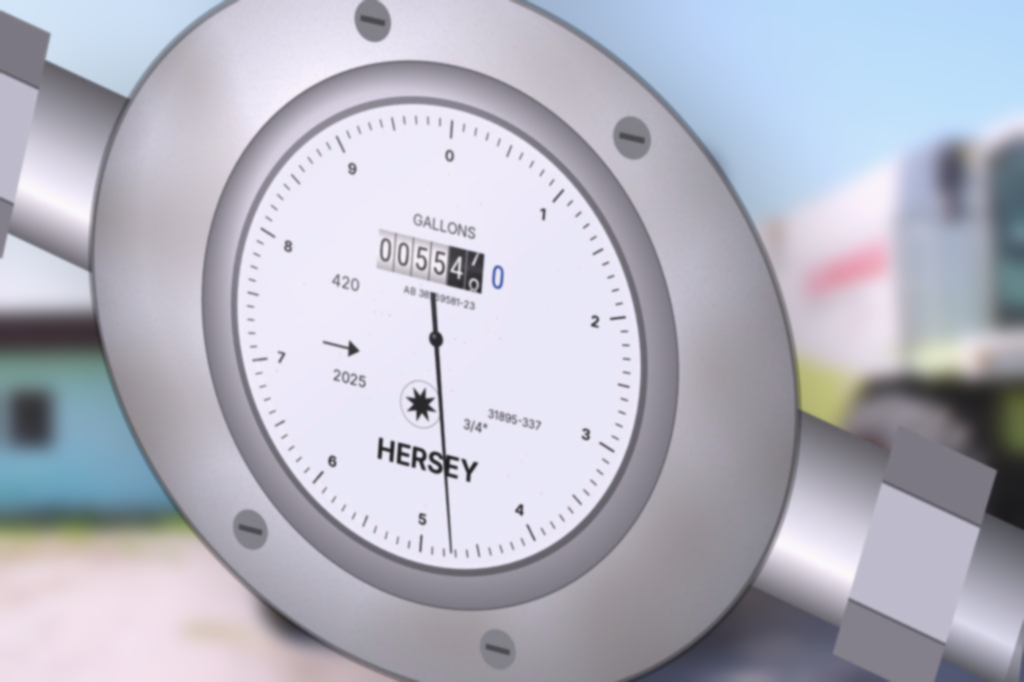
55474.7 gal
